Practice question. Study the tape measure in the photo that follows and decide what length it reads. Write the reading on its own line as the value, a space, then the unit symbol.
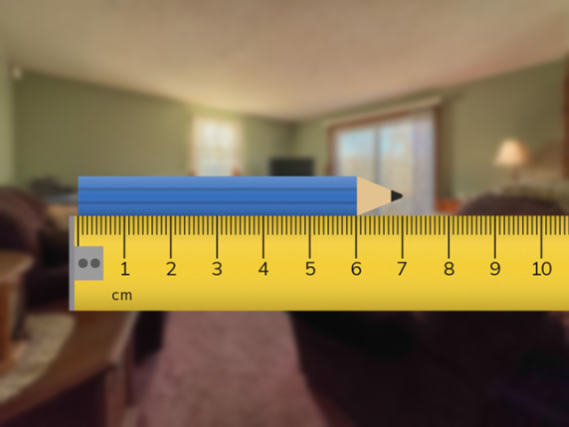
7 cm
